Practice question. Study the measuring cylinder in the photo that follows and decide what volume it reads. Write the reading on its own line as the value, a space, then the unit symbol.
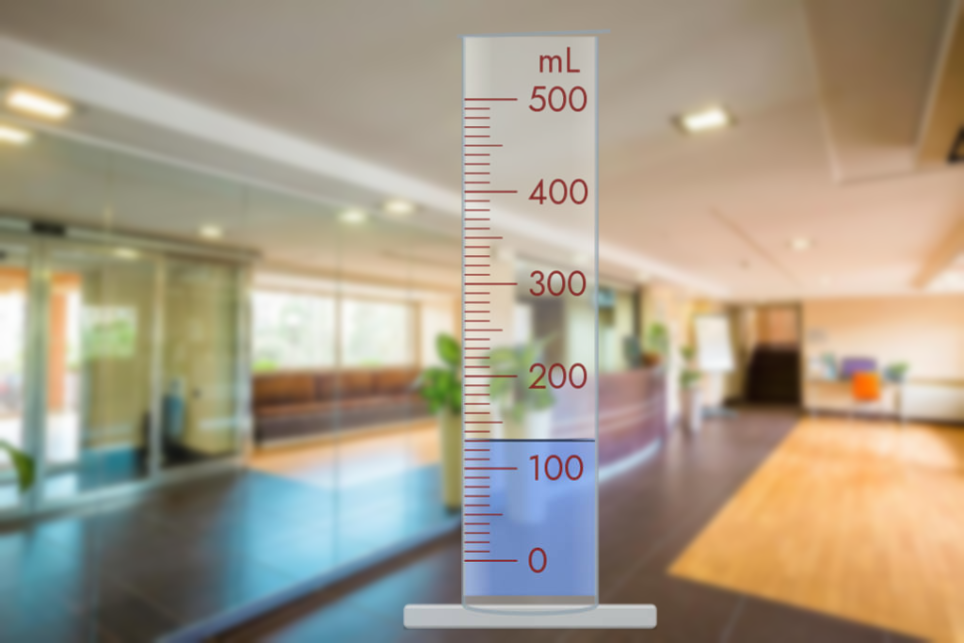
130 mL
